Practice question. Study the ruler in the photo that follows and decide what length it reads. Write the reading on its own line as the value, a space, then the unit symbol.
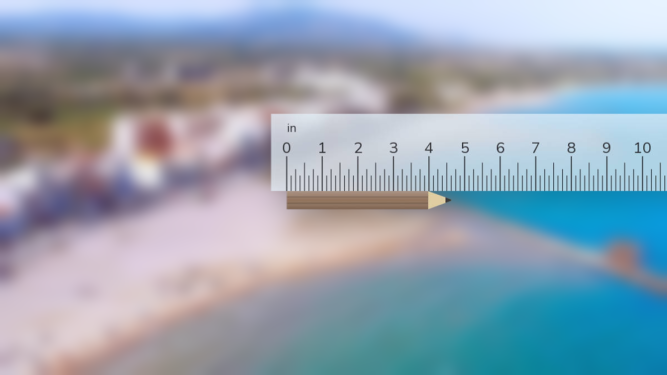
4.625 in
